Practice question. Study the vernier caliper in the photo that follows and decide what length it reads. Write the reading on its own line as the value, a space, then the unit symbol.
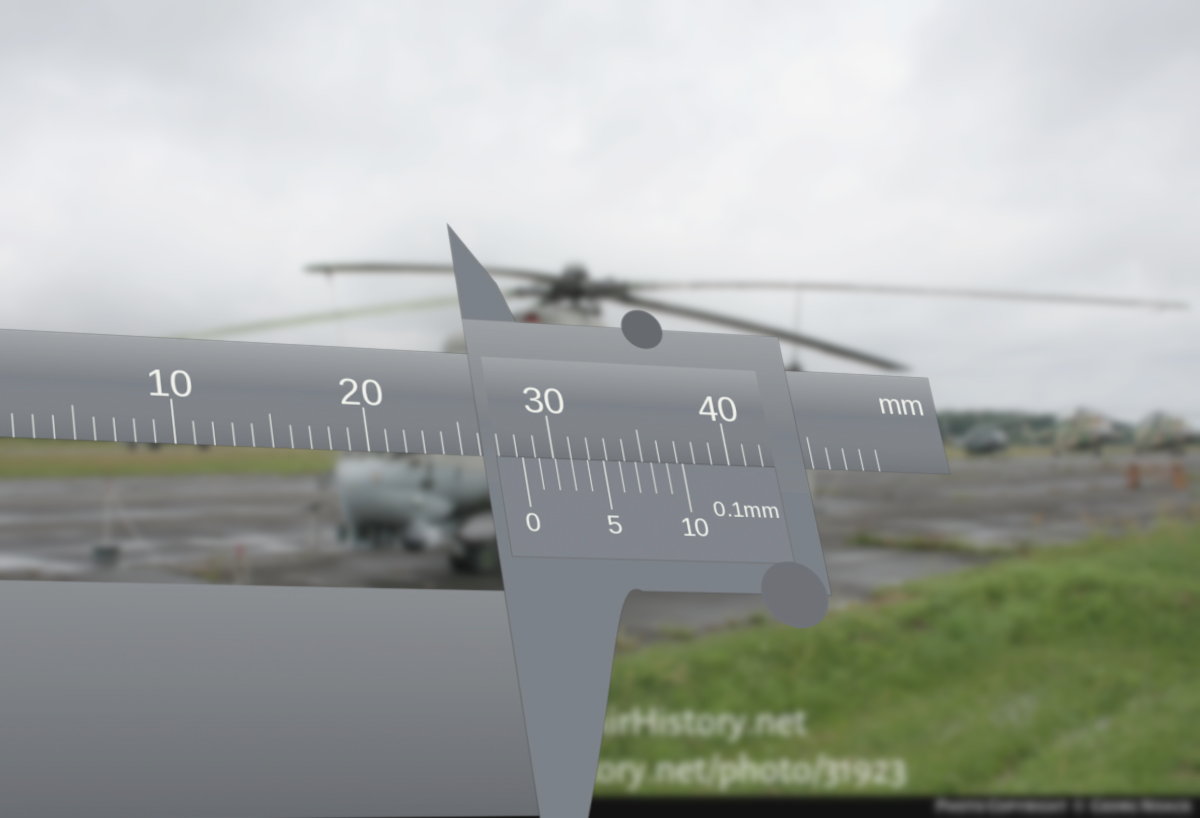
28.3 mm
